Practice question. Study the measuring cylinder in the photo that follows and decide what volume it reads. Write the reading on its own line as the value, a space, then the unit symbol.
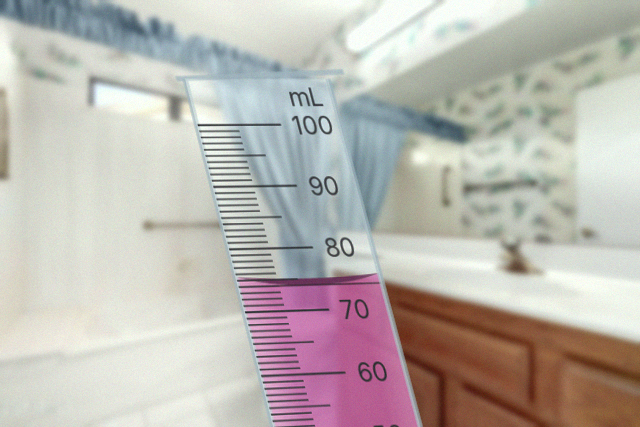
74 mL
